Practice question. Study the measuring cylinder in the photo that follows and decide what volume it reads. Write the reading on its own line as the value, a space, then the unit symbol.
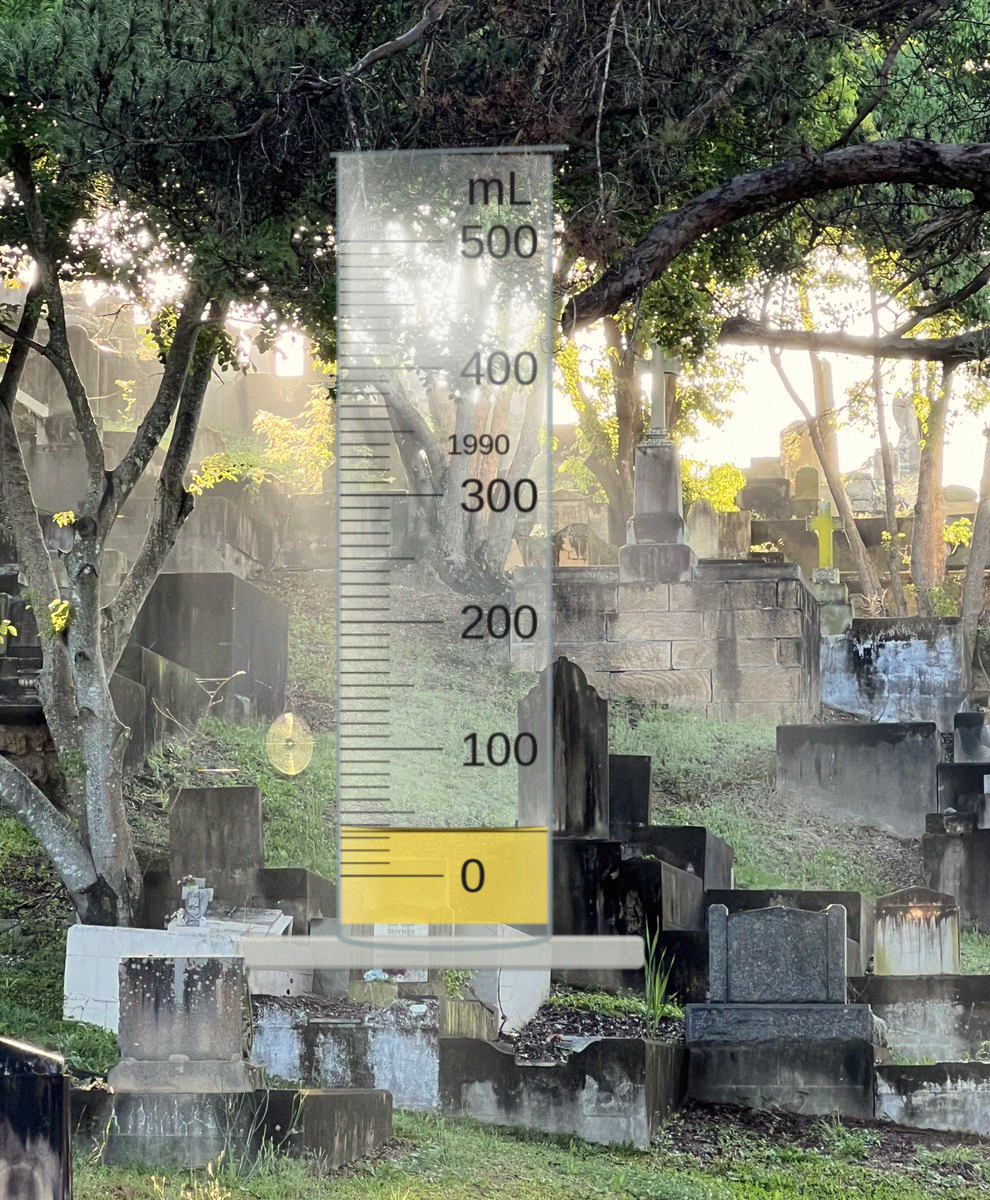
35 mL
